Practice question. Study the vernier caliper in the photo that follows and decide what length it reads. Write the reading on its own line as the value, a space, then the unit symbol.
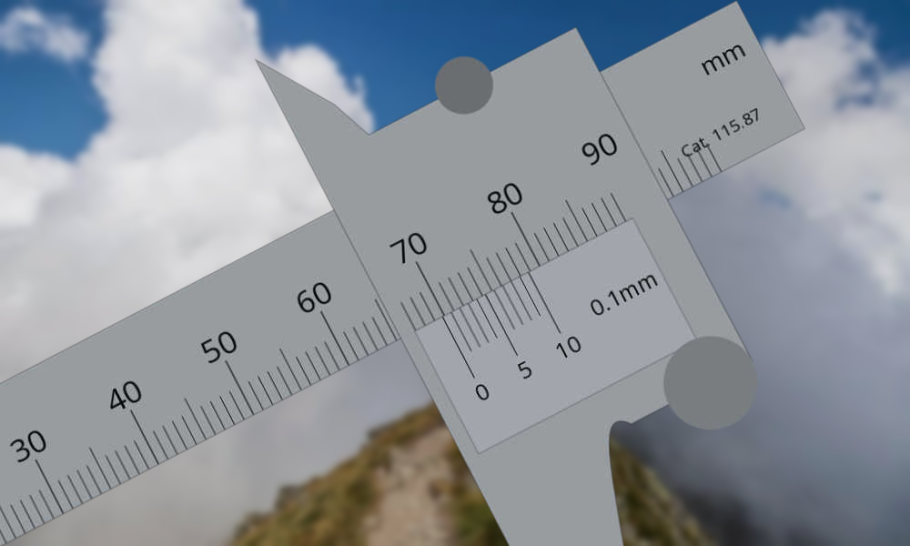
69.8 mm
